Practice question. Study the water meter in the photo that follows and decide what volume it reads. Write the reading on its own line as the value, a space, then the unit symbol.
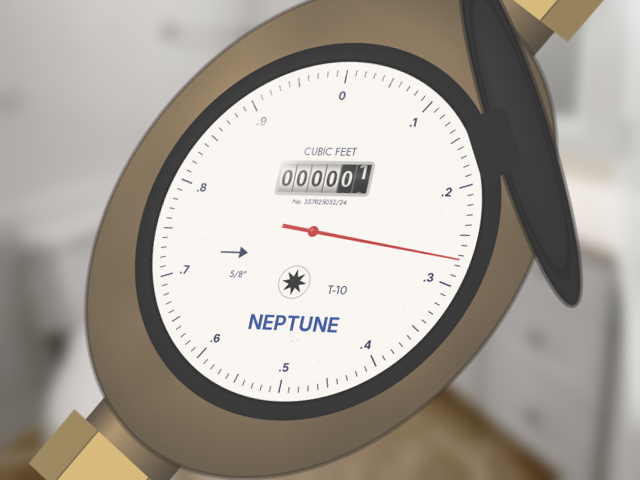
1.27 ft³
